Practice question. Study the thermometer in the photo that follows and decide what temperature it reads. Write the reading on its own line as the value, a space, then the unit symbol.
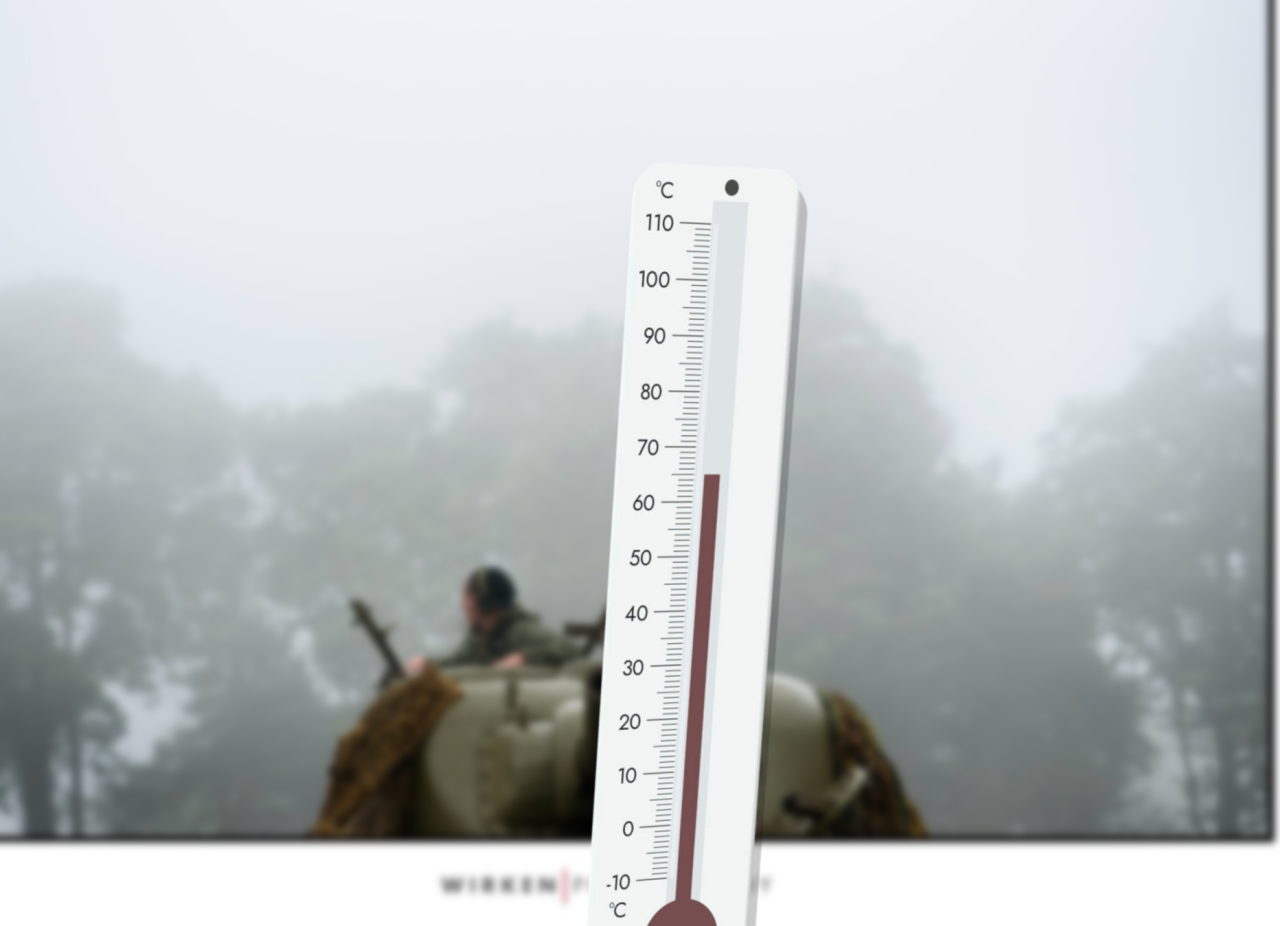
65 °C
